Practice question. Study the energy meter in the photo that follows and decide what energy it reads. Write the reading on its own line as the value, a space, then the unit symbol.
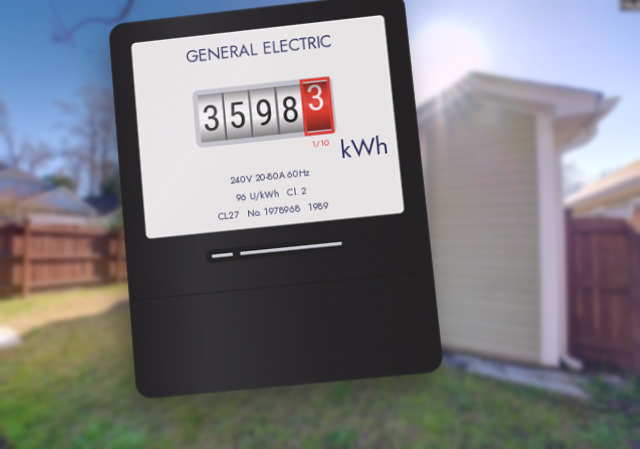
3598.3 kWh
